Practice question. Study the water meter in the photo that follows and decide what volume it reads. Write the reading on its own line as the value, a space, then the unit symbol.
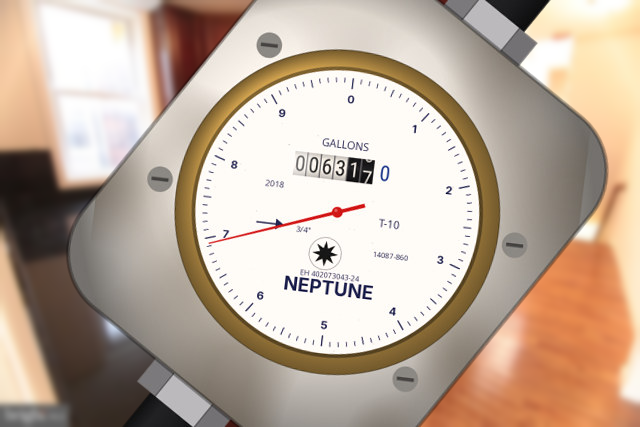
63166.9 gal
